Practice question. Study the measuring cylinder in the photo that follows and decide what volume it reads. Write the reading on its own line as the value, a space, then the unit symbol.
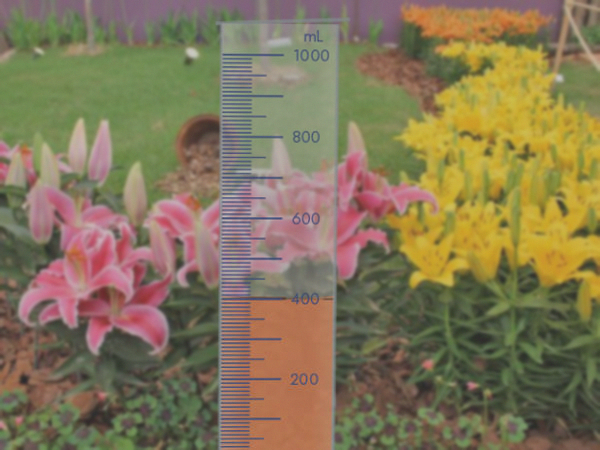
400 mL
